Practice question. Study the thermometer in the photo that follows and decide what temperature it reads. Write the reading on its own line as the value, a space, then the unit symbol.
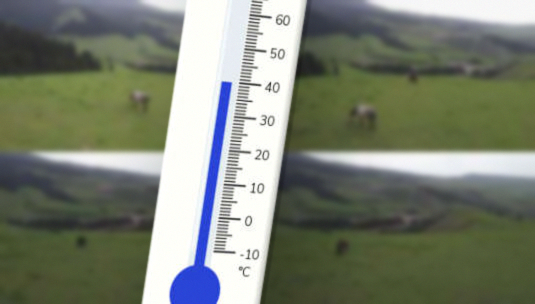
40 °C
